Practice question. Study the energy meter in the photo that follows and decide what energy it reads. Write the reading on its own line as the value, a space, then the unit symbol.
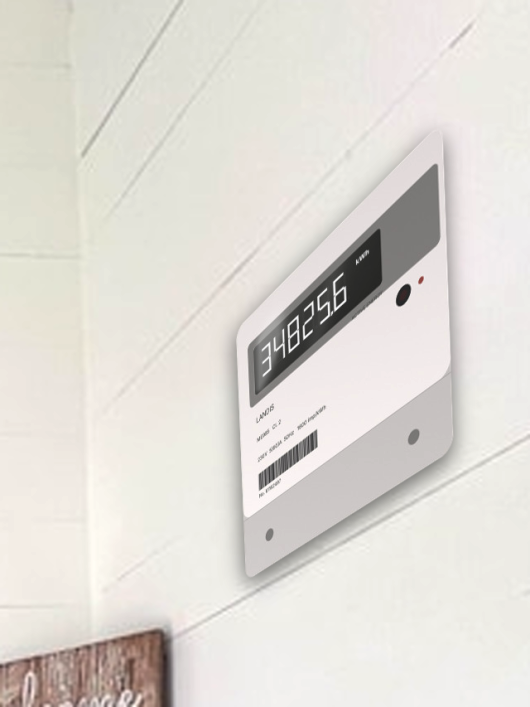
34825.6 kWh
